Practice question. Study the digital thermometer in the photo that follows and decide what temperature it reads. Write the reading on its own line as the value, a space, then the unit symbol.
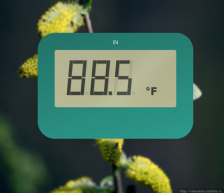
88.5 °F
